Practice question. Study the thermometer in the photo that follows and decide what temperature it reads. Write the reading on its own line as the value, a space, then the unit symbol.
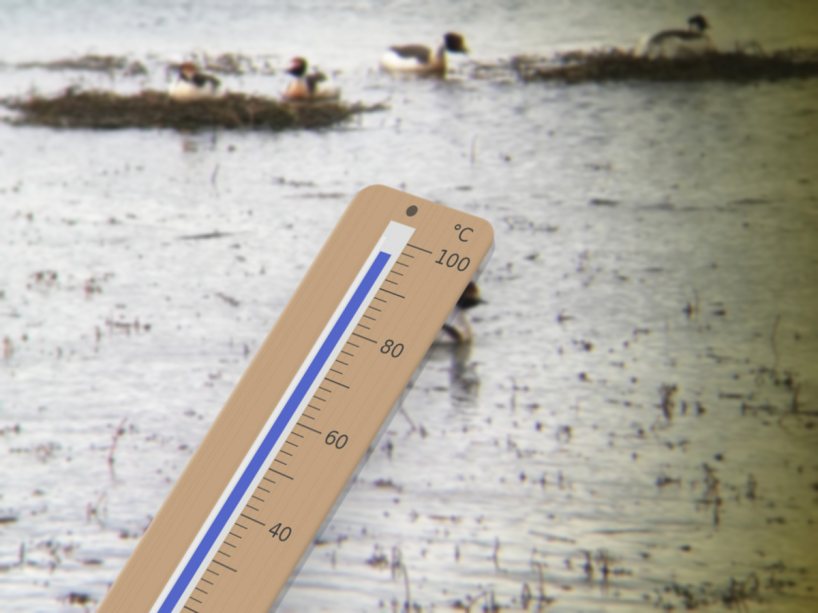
97 °C
